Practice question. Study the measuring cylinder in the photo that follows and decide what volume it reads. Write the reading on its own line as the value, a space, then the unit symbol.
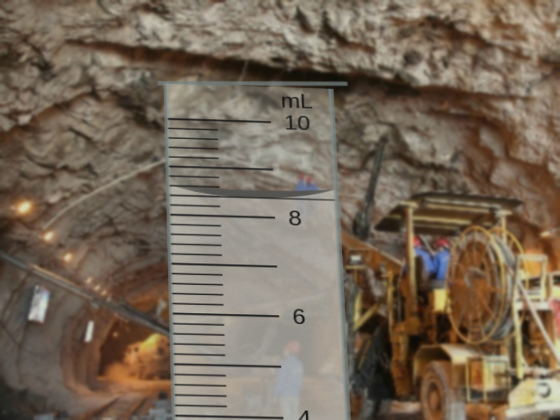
8.4 mL
